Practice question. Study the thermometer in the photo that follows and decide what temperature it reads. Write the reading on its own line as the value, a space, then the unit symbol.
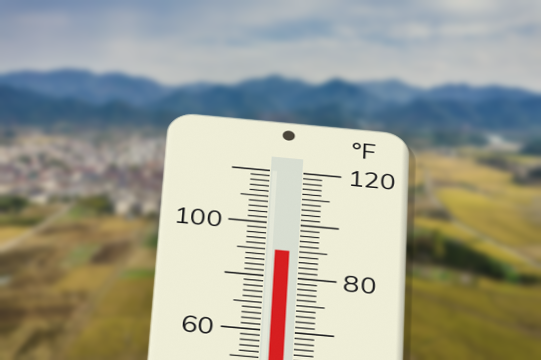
90 °F
